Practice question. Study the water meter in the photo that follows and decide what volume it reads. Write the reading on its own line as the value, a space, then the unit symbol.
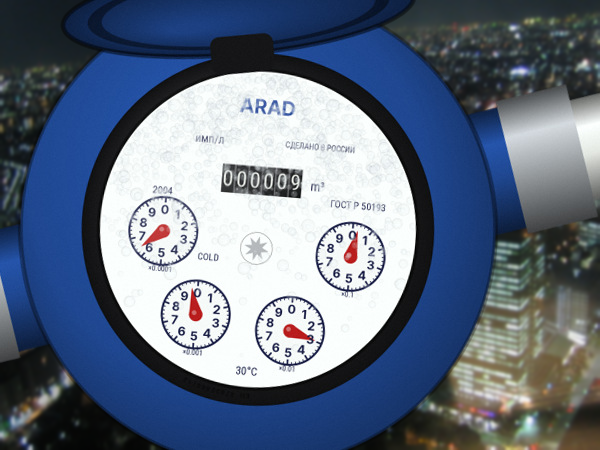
9.0296 m³
